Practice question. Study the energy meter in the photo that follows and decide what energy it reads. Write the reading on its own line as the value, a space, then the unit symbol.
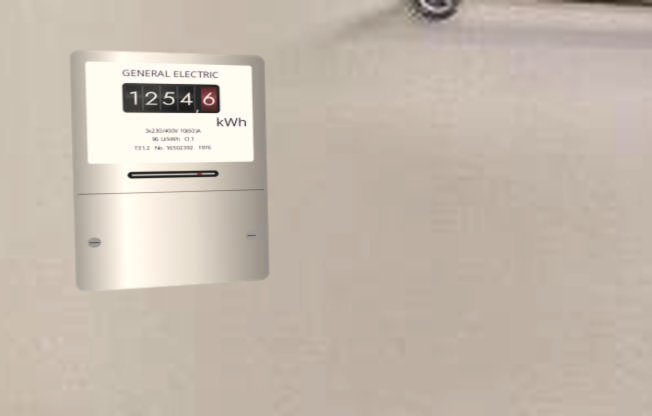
1254.6 kWh
